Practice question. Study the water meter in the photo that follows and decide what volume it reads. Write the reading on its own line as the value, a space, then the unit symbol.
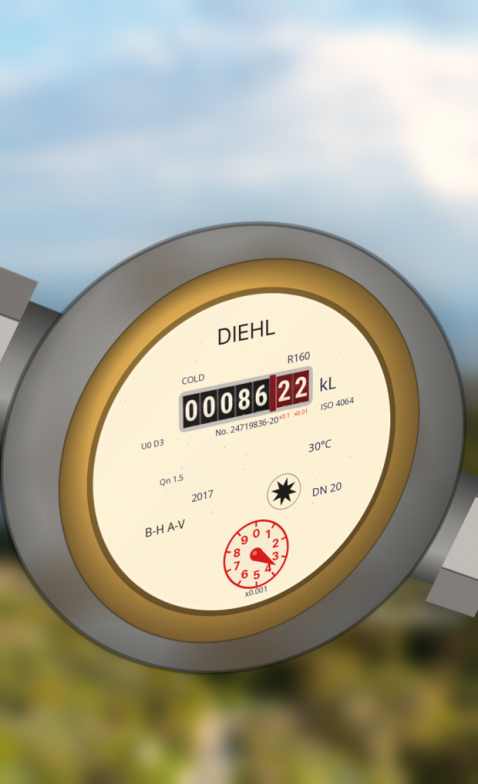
86.223 kL
